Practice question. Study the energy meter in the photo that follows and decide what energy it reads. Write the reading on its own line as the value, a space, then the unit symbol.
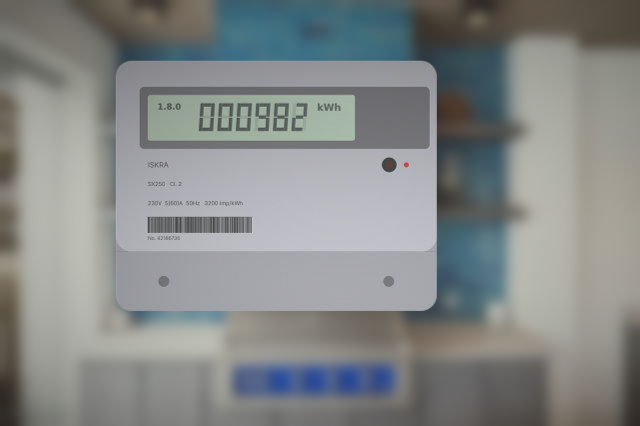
982 kWh
